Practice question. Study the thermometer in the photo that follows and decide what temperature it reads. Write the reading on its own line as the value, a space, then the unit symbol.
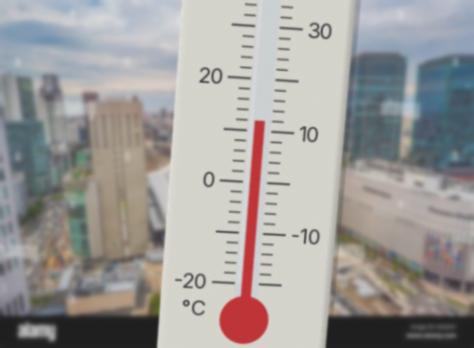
12 °C
